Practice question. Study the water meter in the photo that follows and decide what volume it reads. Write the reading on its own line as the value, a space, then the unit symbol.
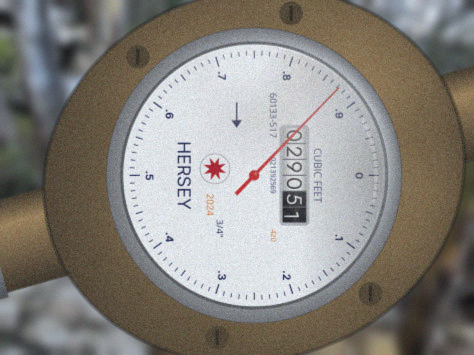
29050.87 ft³
